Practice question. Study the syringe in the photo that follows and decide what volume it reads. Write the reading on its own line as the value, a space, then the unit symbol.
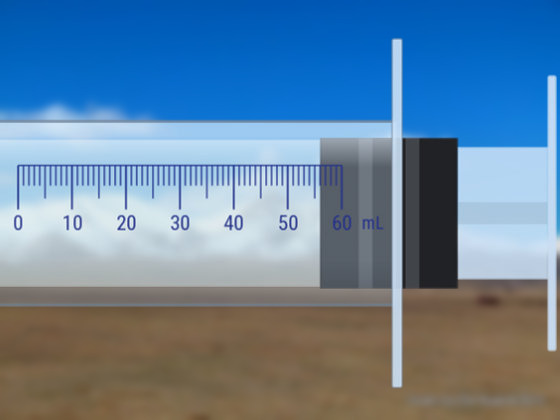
56 mL
